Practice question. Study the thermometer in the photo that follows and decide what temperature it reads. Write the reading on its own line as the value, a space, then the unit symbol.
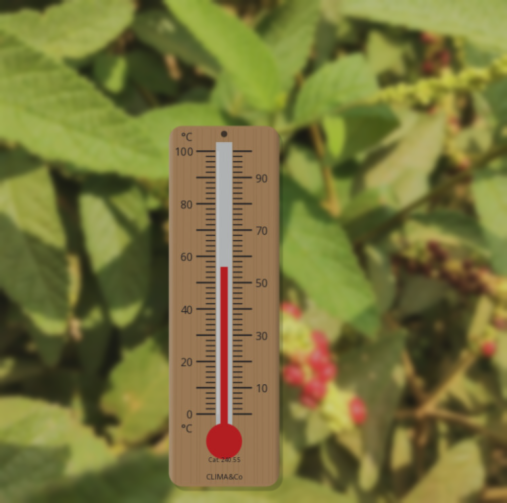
56 °C
